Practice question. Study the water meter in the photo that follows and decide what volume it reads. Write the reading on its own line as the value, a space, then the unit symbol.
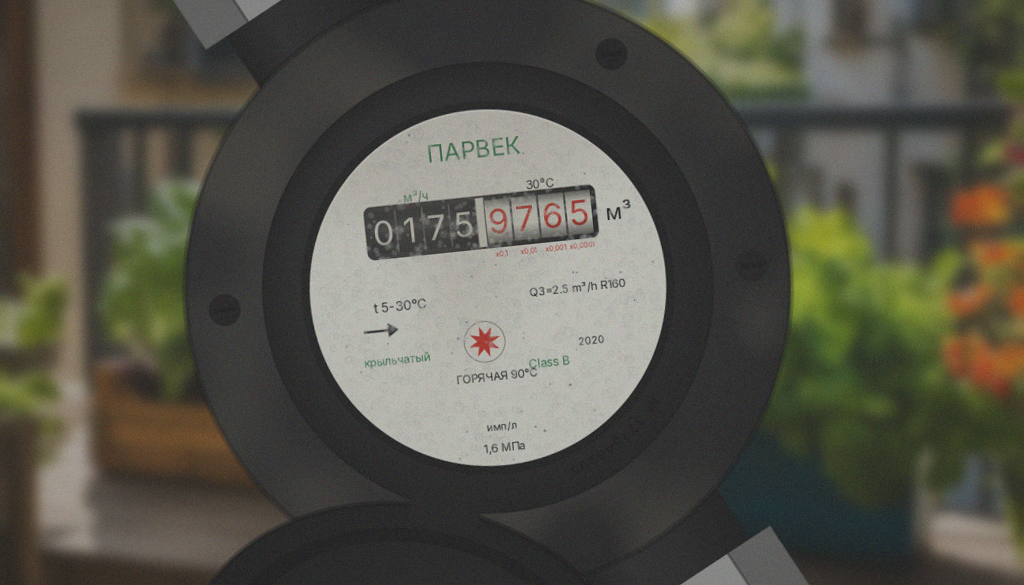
175.9765 m³
